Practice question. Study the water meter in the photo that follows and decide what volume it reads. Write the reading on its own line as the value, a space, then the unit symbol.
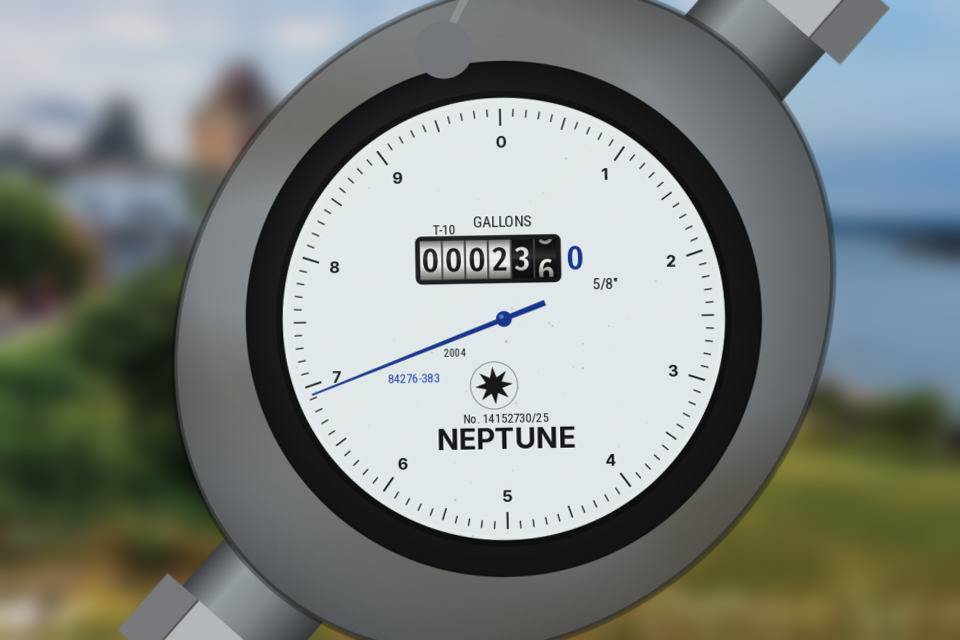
2356.9 gal
